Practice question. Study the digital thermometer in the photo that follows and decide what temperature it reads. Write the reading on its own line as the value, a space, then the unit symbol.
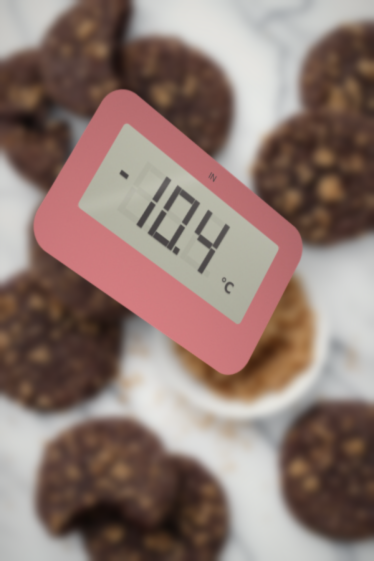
-10.4 °C
